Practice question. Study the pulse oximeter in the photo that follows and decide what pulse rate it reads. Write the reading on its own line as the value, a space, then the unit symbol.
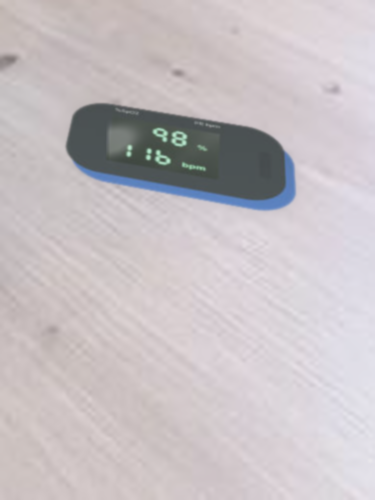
116 bpm
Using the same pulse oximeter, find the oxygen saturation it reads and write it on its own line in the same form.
98 %
